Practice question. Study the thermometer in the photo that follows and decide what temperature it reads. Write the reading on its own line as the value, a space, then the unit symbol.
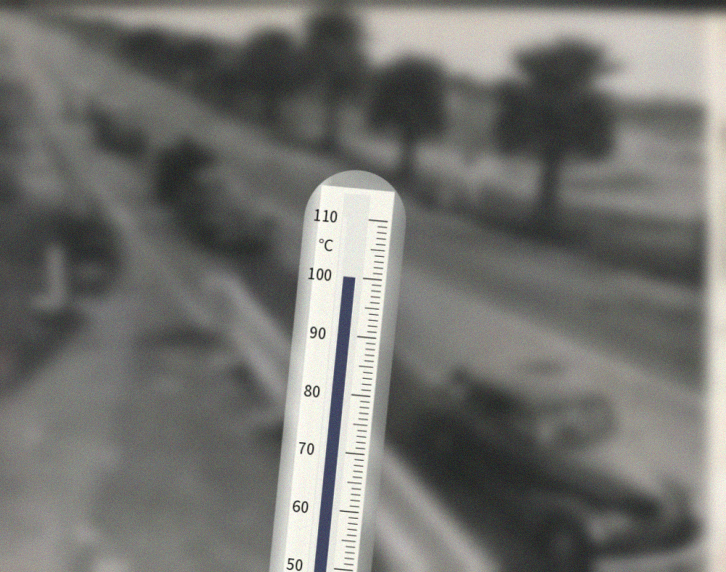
100 °C
